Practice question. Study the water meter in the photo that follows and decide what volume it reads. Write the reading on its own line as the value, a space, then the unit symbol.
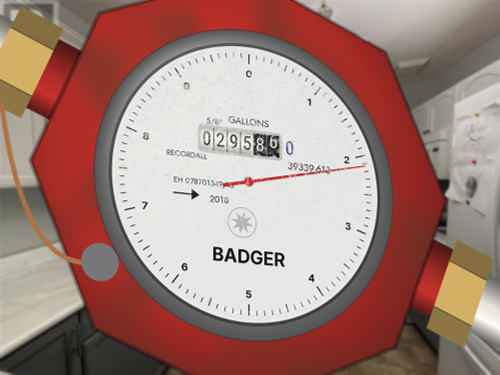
295862.1 gal
